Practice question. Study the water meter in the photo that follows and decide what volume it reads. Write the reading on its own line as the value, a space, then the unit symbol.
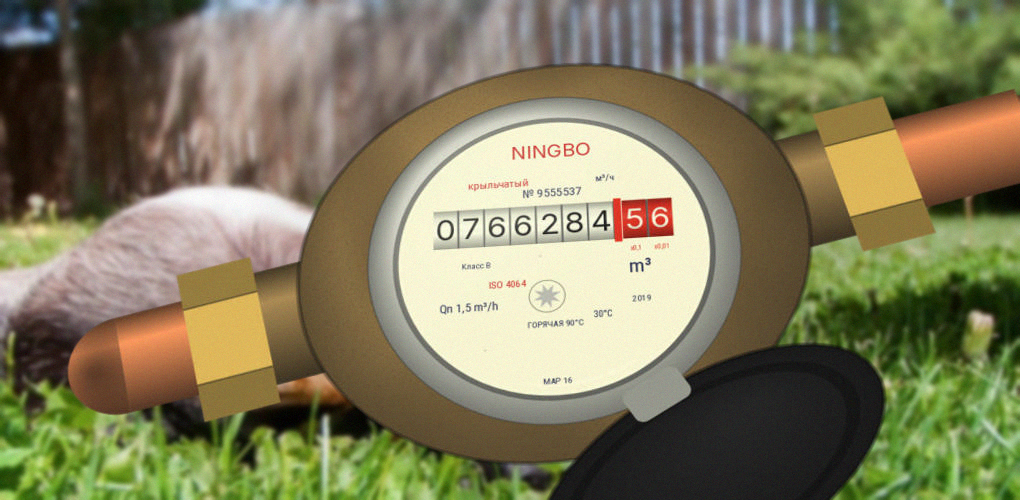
766284.56 m³
